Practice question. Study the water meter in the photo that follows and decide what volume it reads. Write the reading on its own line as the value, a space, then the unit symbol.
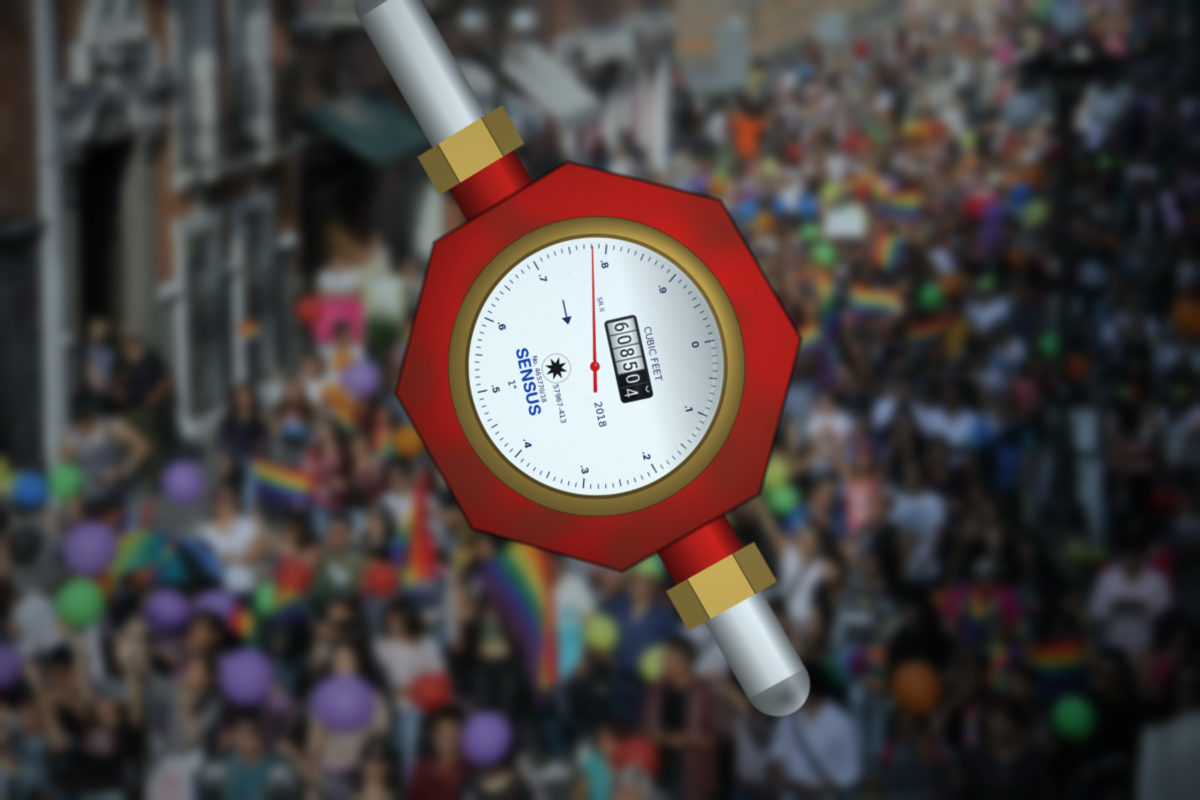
608503.78 ft³
